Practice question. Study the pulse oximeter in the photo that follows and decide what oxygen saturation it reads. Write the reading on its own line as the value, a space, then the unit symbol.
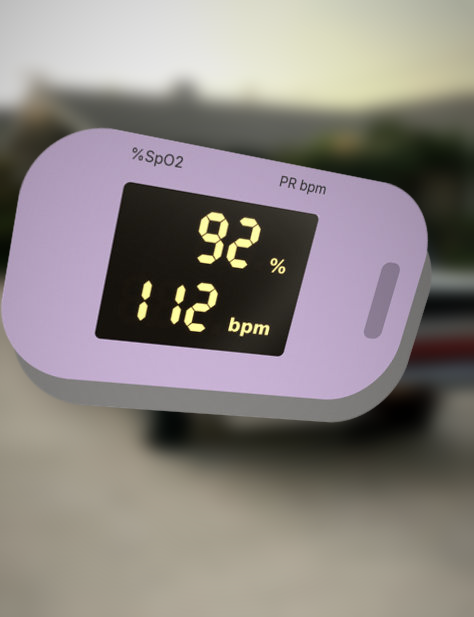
92 %
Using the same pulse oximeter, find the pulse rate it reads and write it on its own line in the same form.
112 bpm
